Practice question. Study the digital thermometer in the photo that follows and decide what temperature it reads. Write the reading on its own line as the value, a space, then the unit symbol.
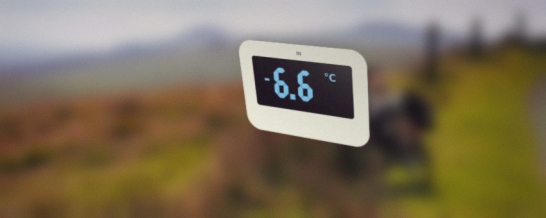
-6.6 °C
